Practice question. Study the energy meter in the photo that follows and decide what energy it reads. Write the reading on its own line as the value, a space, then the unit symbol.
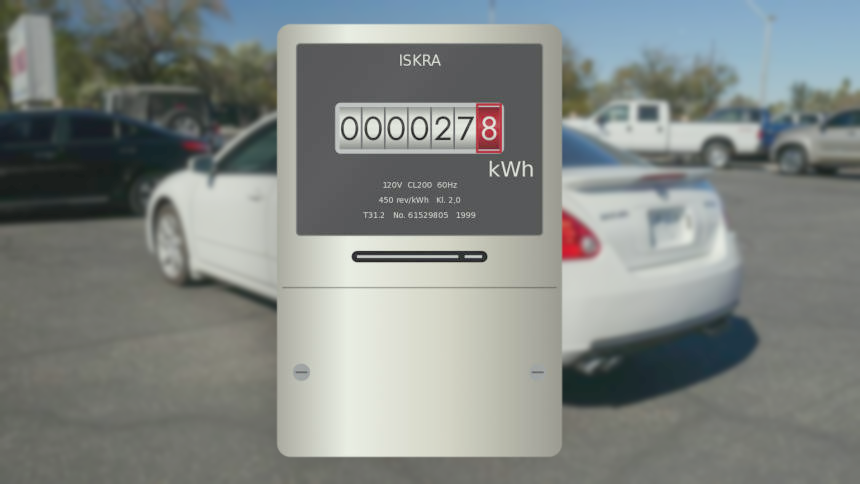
27.8 kWh
